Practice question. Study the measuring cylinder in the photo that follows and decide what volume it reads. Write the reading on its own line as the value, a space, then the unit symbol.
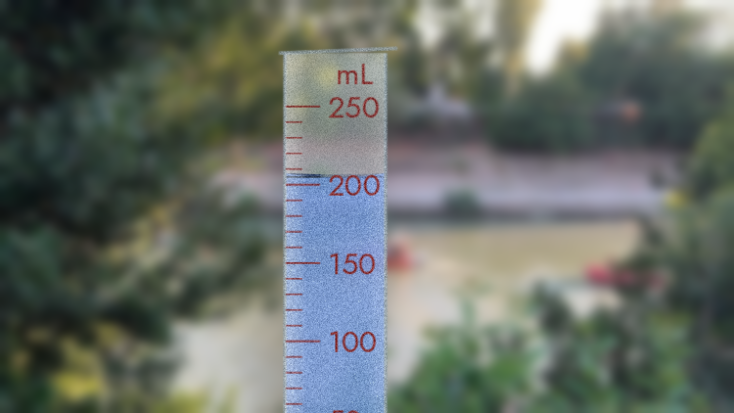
205 mL
